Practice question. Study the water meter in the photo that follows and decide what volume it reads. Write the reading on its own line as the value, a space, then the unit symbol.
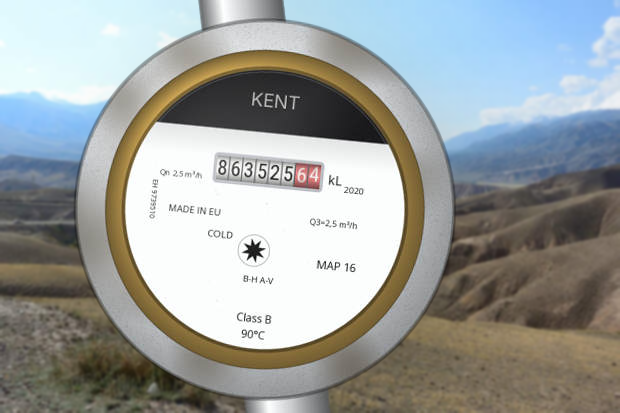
863525.64 kL
